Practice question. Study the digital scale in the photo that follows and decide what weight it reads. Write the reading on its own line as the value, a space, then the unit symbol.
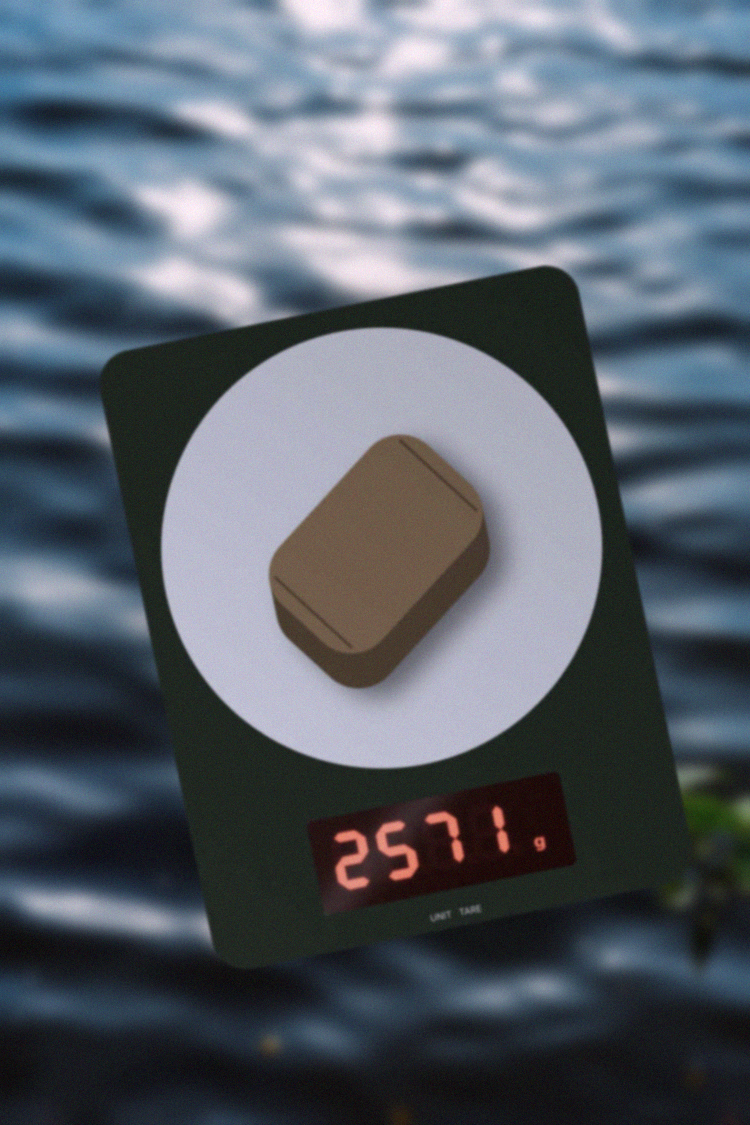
2571 g
